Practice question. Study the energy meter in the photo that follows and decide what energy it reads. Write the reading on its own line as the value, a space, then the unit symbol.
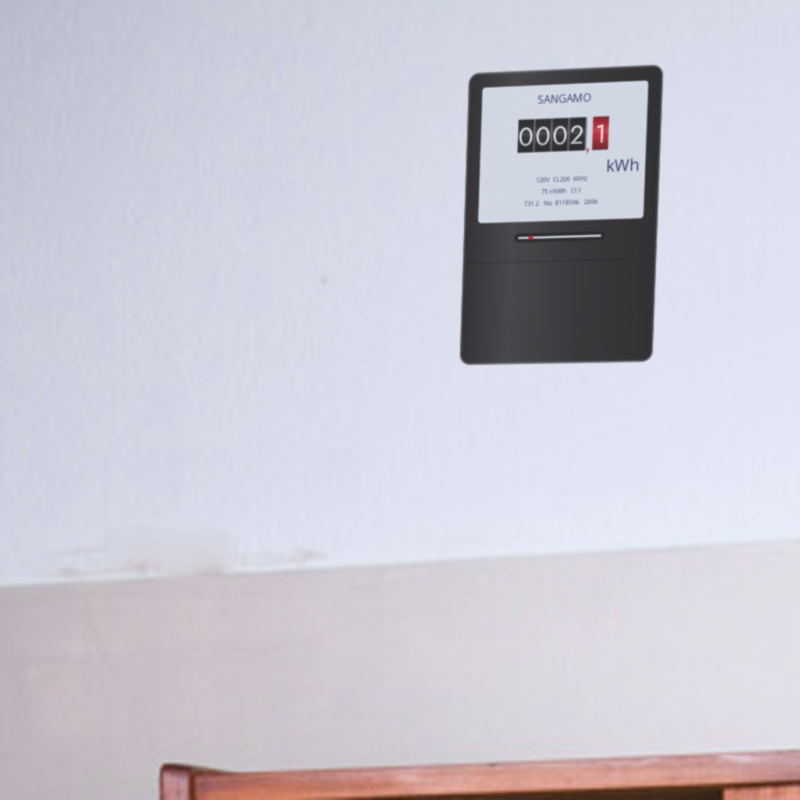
2.1 kWh
